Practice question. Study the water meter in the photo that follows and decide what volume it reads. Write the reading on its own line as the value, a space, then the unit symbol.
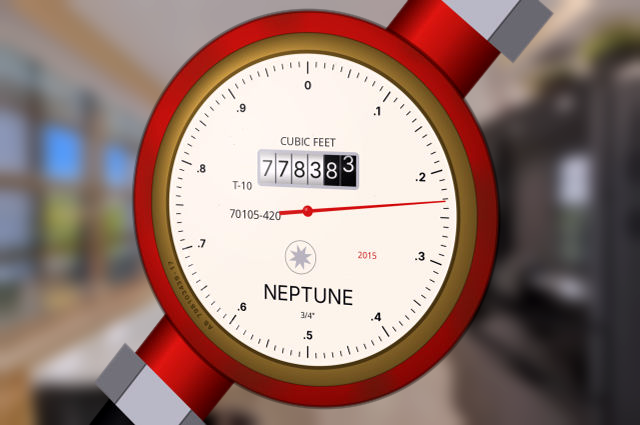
778383.23 ft³
